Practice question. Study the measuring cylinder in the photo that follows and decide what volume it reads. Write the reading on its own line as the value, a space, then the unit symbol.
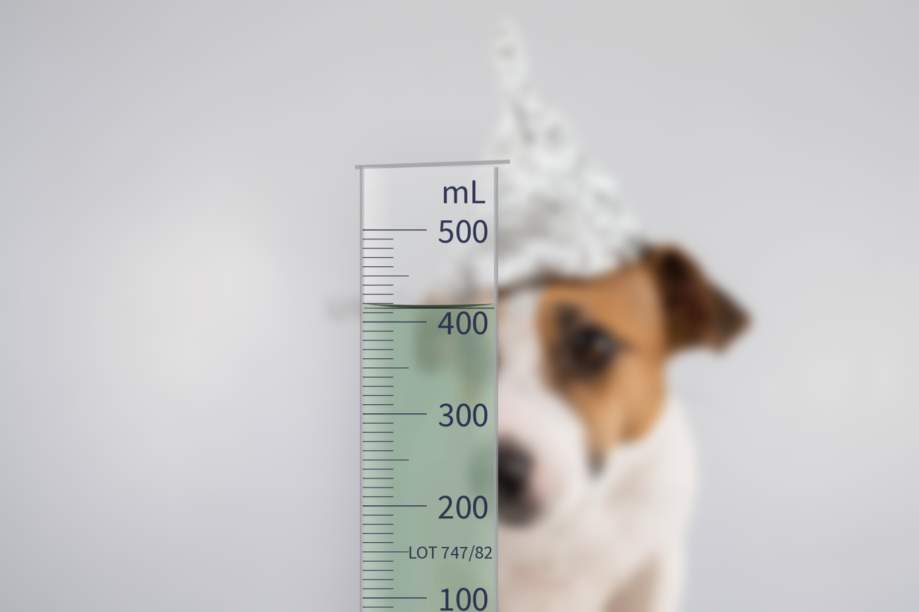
415 mL
